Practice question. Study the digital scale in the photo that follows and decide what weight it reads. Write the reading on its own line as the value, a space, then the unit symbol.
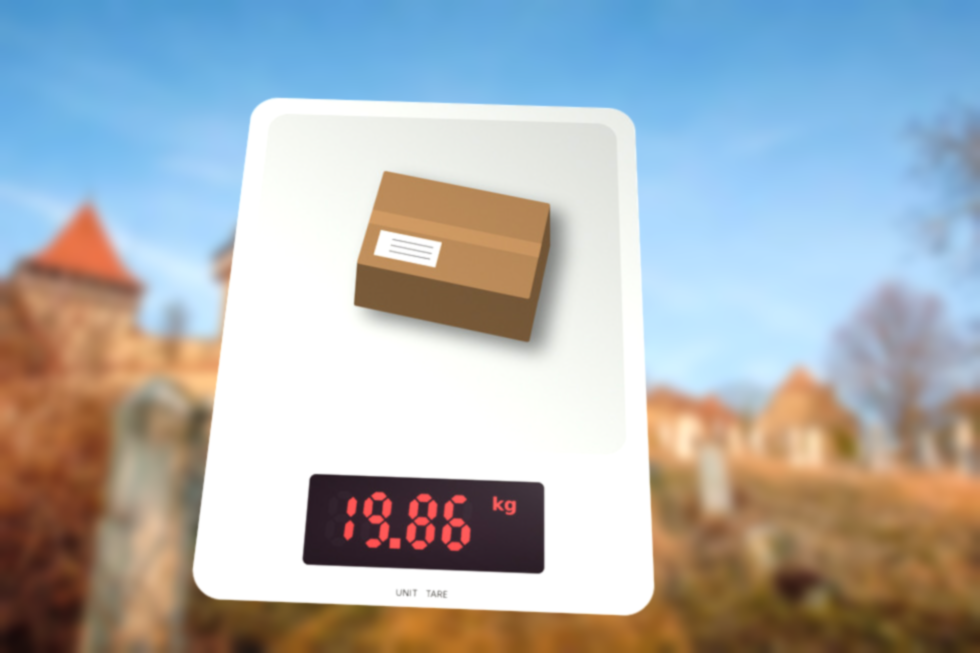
19.86 kg
